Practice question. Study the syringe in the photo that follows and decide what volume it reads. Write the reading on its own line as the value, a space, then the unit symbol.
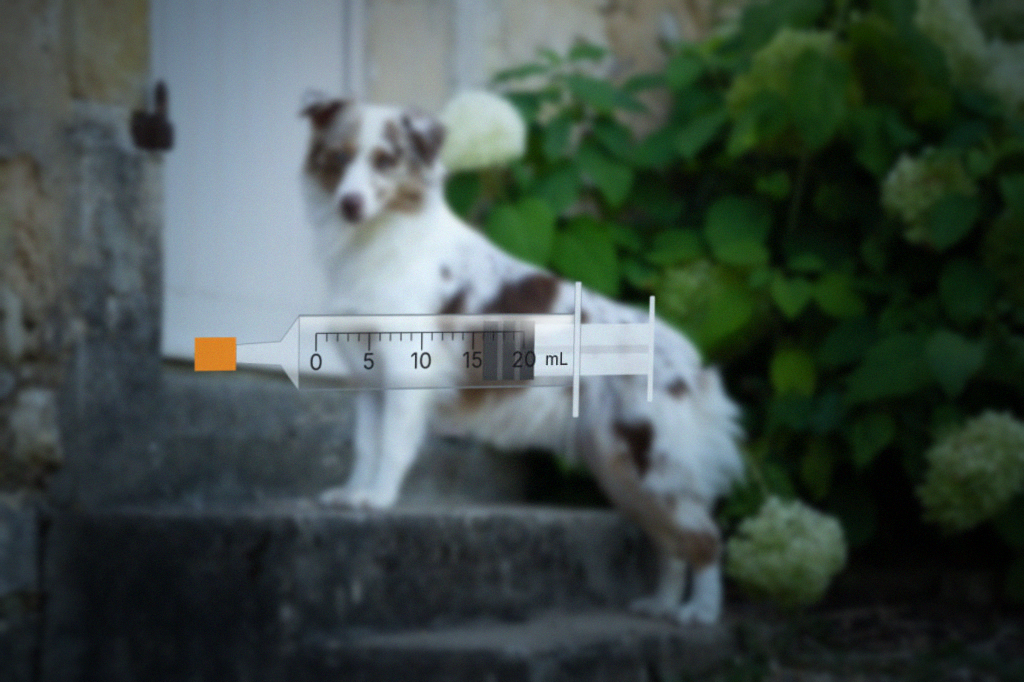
16 mL
